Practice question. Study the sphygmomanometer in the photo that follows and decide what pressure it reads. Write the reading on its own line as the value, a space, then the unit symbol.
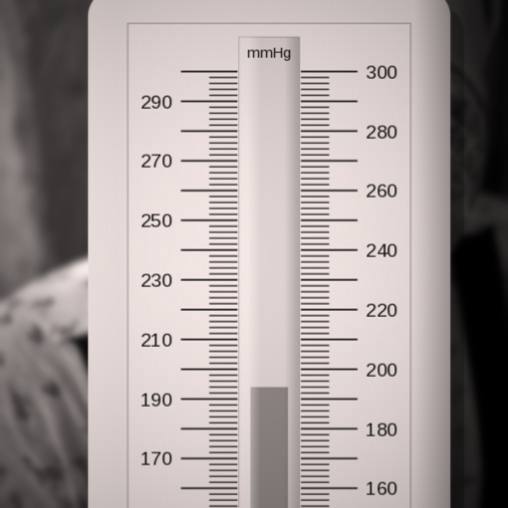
194 mmHg
